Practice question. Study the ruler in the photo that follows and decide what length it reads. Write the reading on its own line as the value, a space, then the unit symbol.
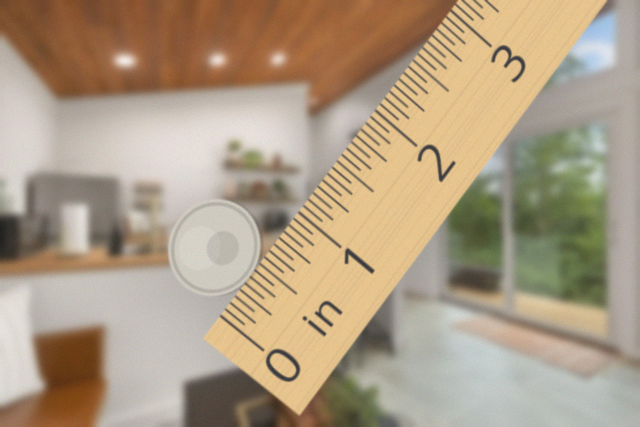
0.75 in
